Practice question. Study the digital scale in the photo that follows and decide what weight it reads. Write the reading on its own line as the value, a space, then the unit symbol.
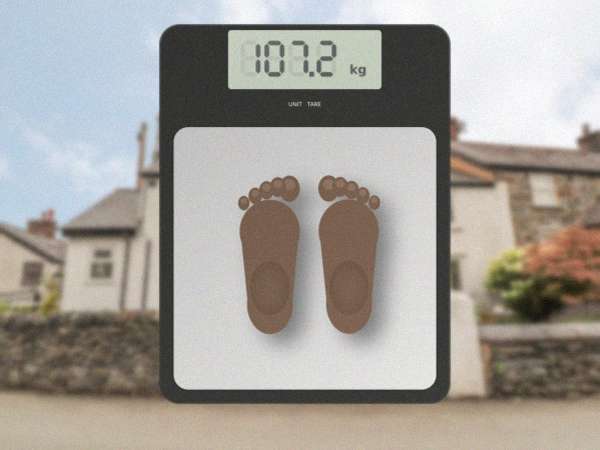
107.2 kg
